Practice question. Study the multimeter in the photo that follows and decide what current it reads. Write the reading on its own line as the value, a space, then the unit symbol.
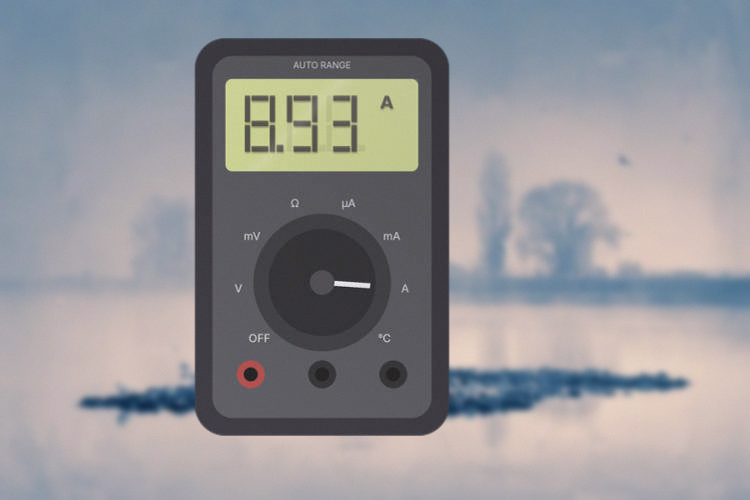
8.93 A
